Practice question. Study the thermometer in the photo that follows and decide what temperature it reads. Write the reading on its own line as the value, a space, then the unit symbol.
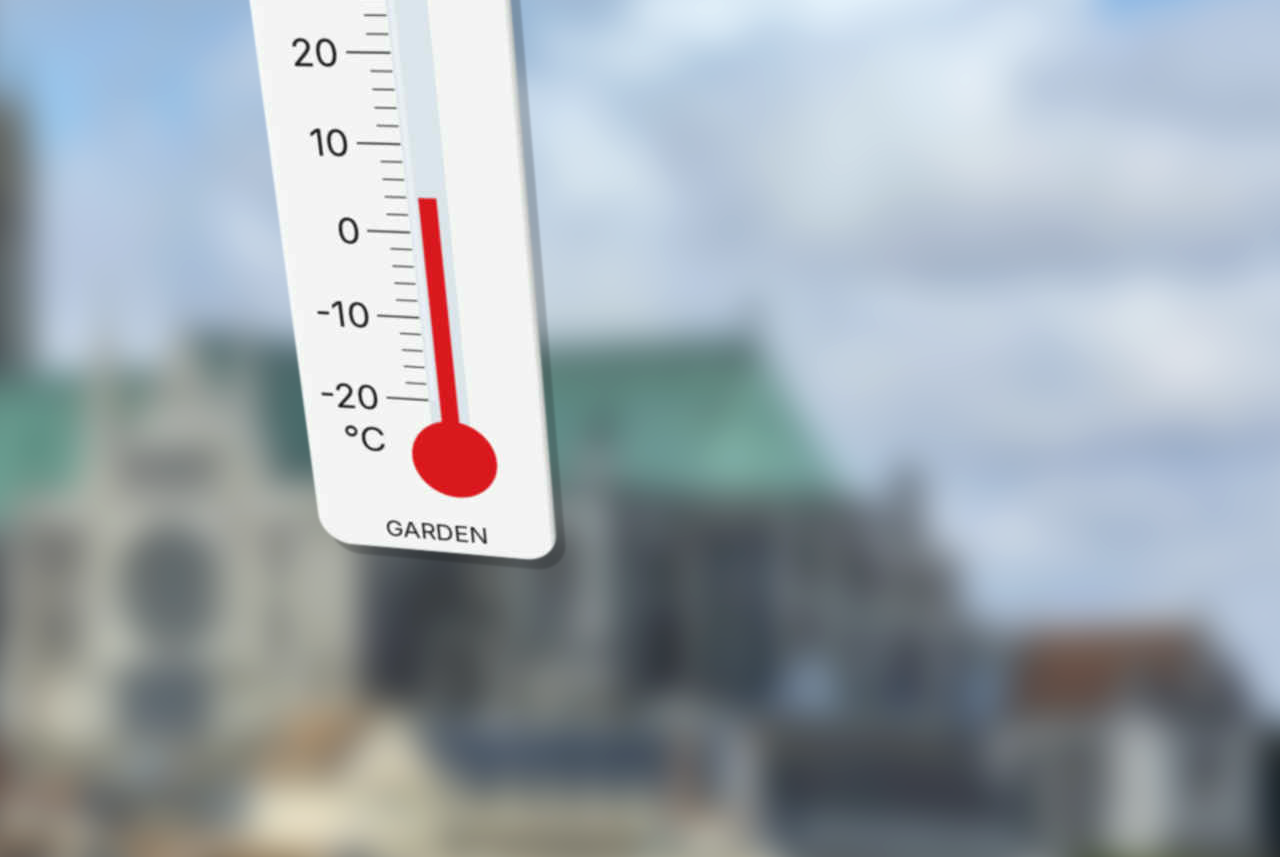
4 °C
